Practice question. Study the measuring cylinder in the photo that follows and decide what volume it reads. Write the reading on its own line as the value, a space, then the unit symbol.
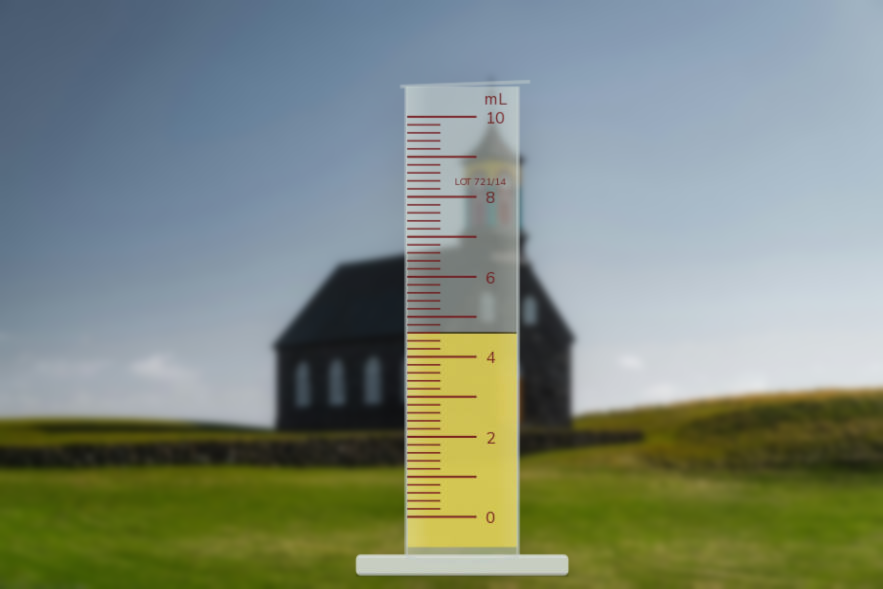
4.6 mL
